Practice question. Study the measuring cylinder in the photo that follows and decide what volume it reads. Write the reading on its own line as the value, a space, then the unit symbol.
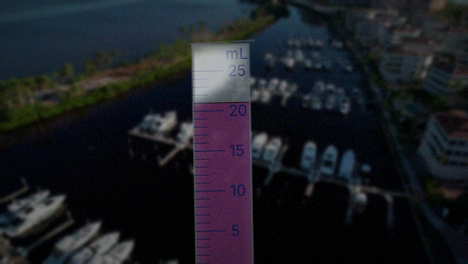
21 mL
